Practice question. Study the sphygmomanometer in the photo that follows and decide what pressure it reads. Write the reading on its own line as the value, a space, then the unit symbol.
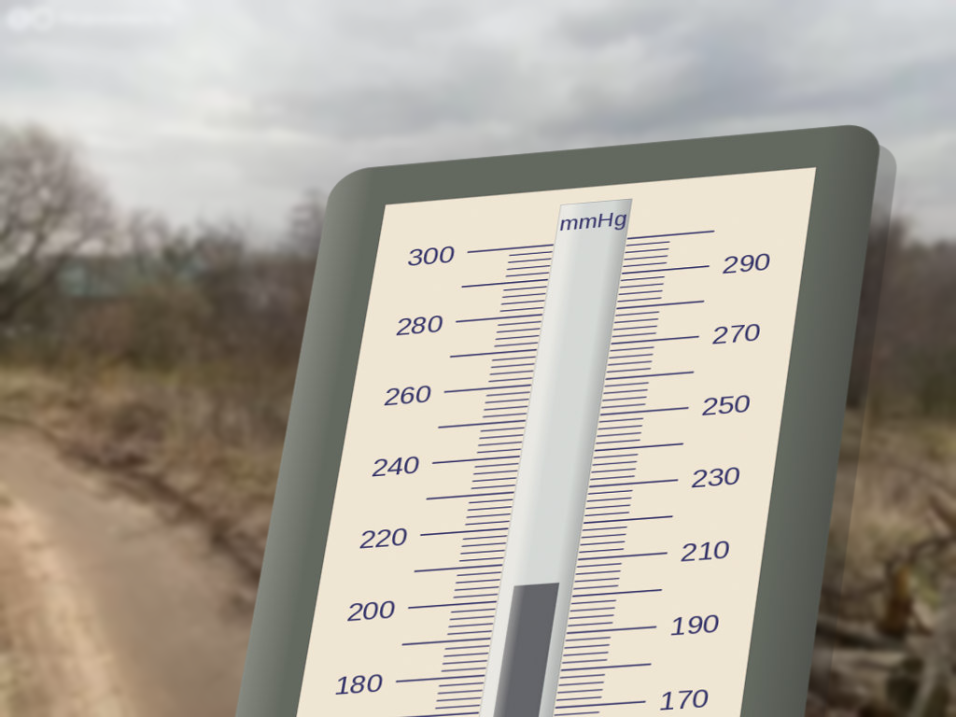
204 mmHg
